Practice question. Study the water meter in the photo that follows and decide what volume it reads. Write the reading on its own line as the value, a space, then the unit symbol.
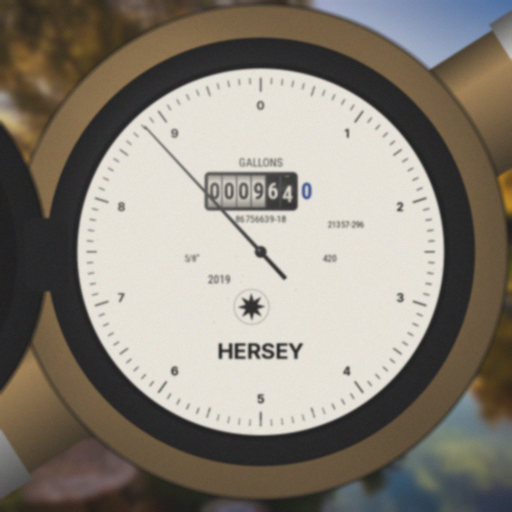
9638.8 gal
